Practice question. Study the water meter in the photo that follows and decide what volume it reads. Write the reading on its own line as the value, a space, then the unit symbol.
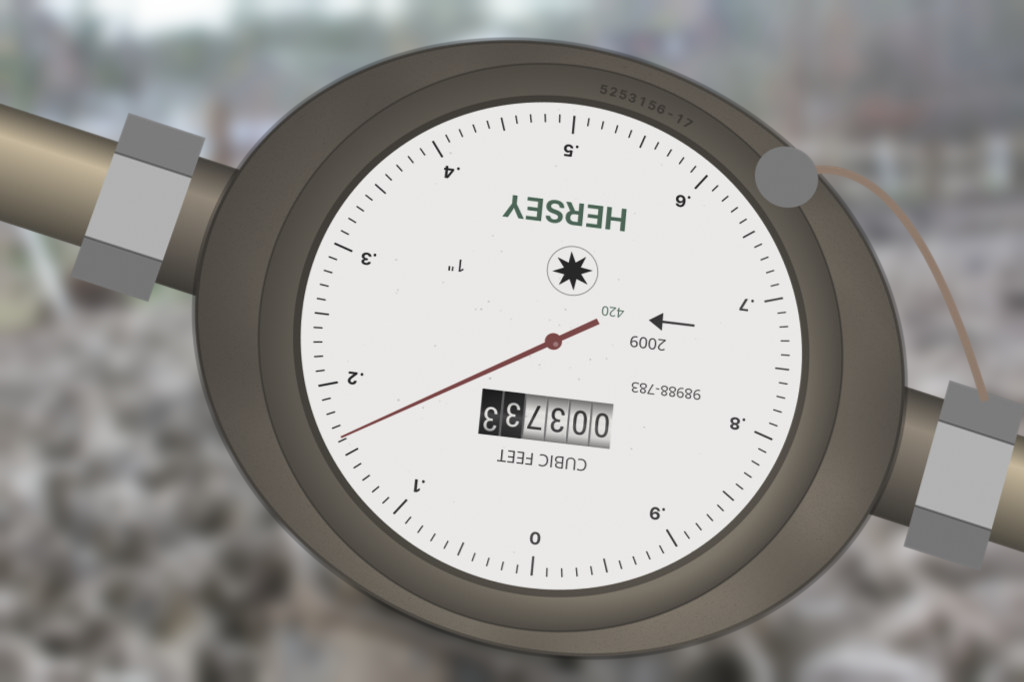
3733.16 ft³
